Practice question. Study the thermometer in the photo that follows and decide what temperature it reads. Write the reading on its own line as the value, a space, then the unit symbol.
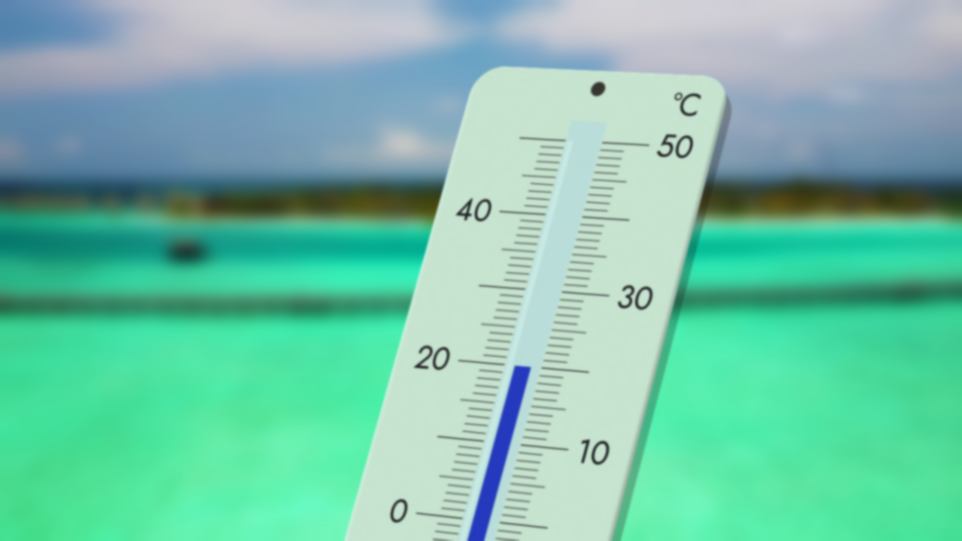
20 °C
